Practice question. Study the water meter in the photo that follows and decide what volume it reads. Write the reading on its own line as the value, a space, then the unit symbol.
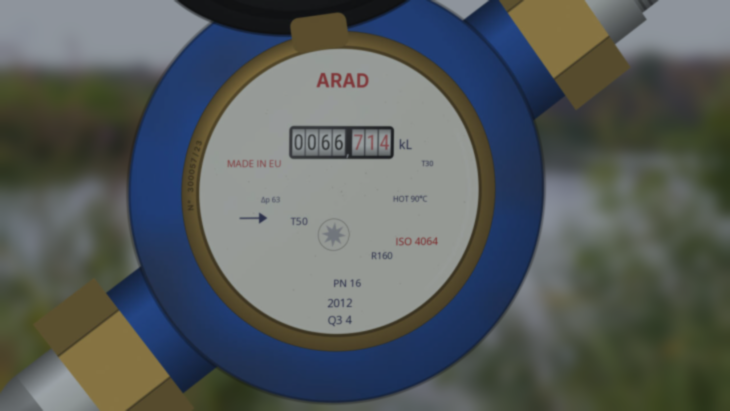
66.714 kL
